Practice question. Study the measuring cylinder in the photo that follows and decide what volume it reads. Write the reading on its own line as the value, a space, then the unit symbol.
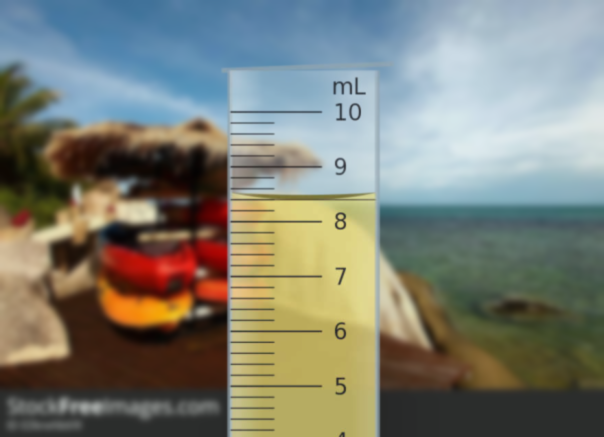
8.4 mL
